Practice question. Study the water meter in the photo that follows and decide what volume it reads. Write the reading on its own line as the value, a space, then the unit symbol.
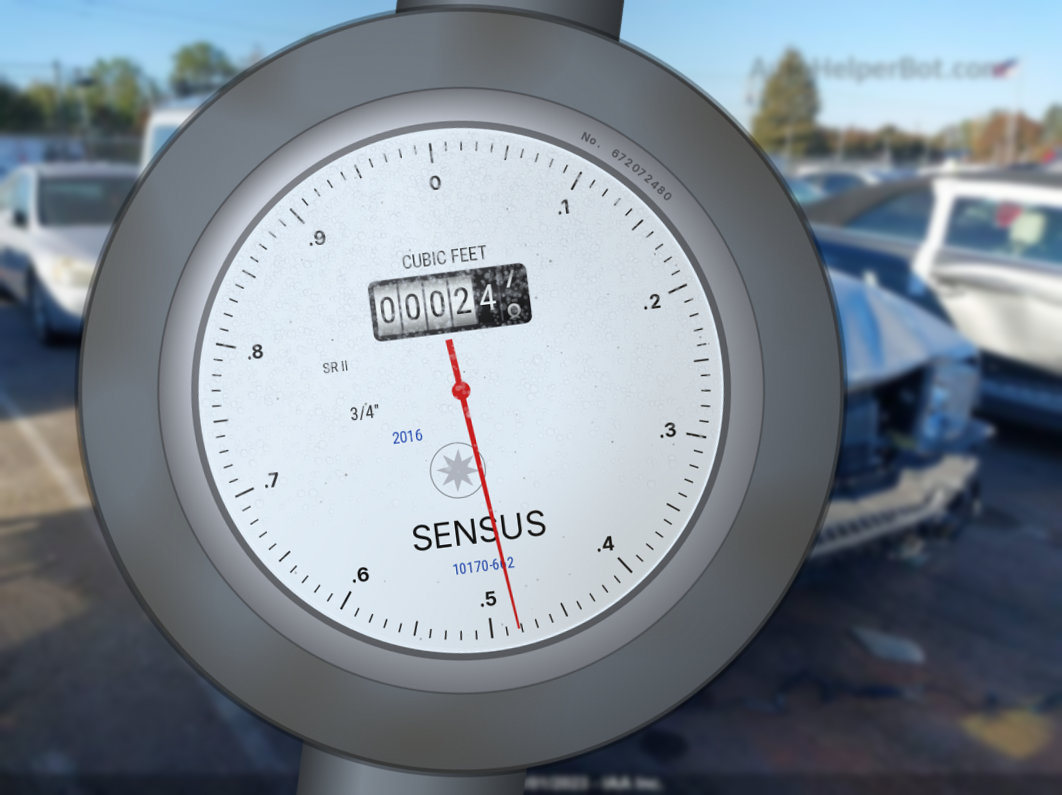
247.48 ft³
